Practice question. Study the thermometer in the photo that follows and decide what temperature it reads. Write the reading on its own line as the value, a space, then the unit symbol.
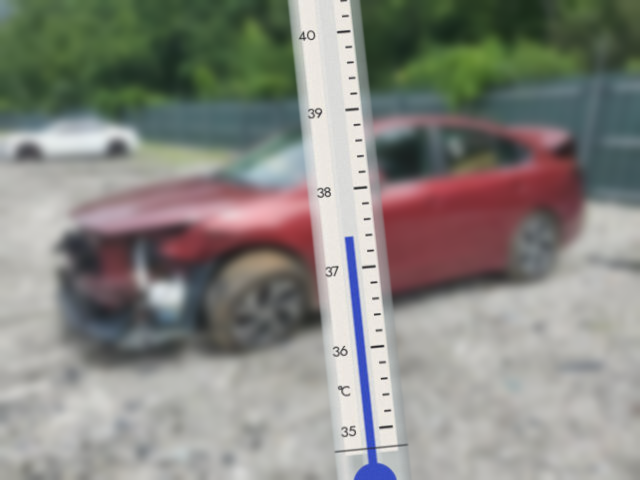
37.4 °C
